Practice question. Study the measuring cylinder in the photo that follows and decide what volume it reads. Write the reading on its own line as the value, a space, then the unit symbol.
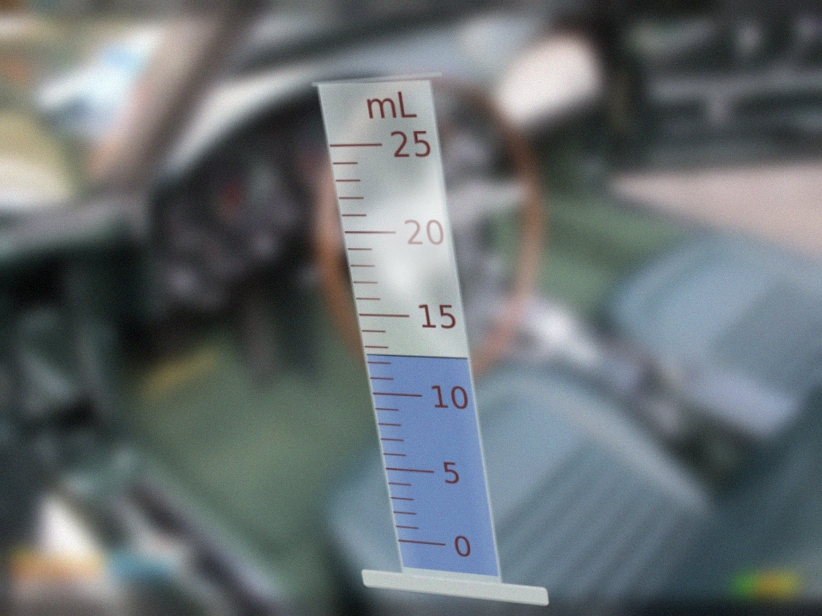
12.5 mL
